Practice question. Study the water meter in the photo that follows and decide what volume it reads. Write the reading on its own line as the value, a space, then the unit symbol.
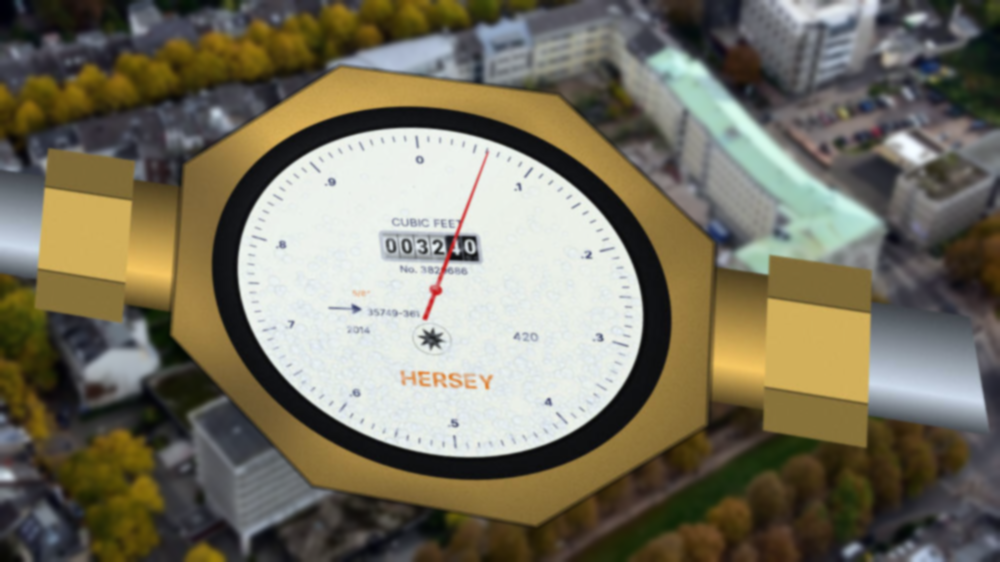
3240.06 ft³
